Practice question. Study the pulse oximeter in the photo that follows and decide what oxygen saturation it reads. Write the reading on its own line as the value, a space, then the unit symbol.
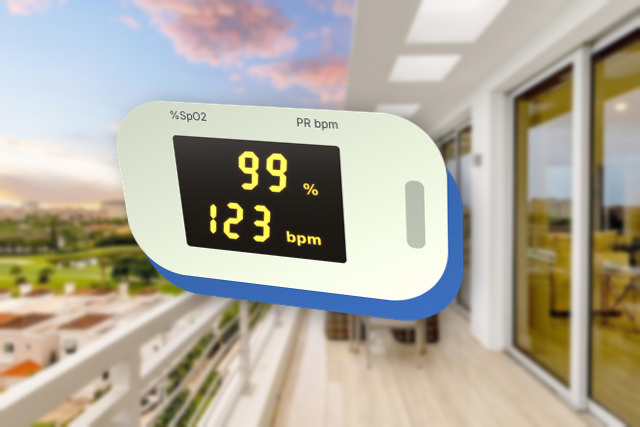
99 %
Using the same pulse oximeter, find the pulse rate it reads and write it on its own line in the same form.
123 bpm
